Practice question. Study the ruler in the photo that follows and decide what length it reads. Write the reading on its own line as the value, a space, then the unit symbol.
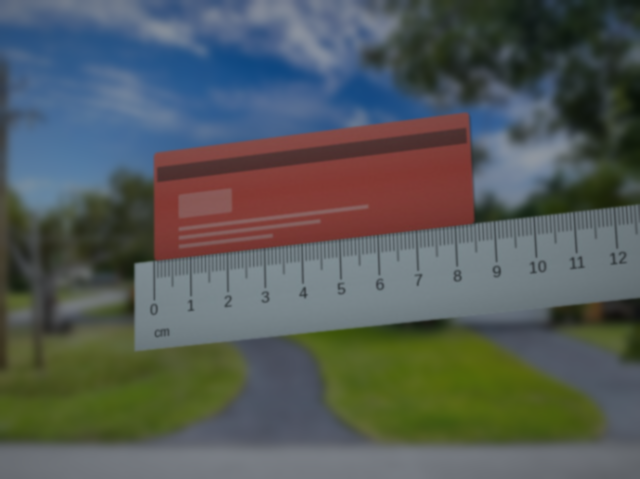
8.5 cm
